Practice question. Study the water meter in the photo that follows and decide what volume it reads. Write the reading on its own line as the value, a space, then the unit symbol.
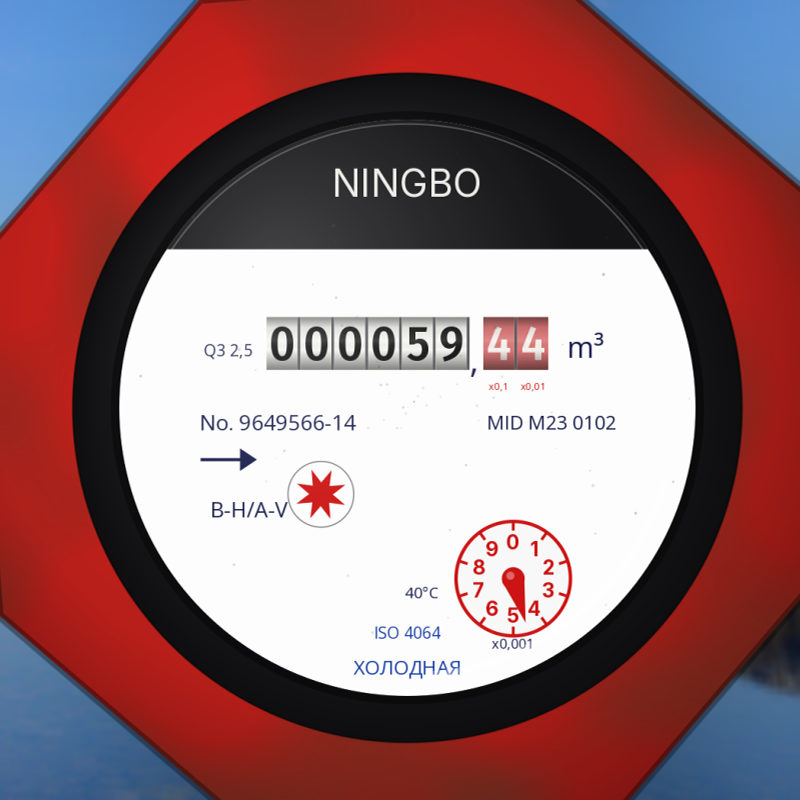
59.444 m³
